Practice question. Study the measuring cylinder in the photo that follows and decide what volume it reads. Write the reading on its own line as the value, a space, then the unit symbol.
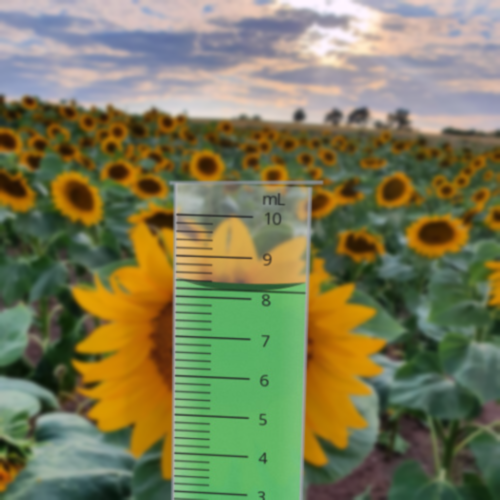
8.2 mL
